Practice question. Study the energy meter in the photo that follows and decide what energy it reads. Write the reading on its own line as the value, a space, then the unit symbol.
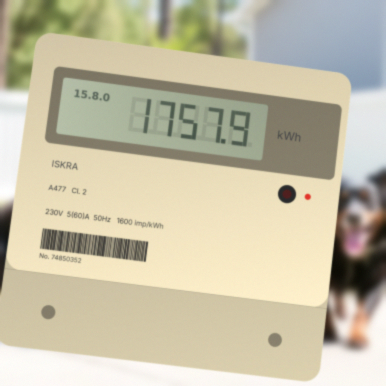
1757.9 kWh
